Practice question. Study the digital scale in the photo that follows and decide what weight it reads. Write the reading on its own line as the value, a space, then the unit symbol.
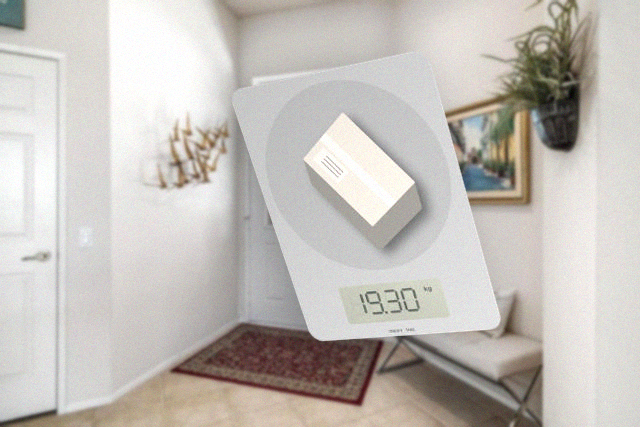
19.30 kg
